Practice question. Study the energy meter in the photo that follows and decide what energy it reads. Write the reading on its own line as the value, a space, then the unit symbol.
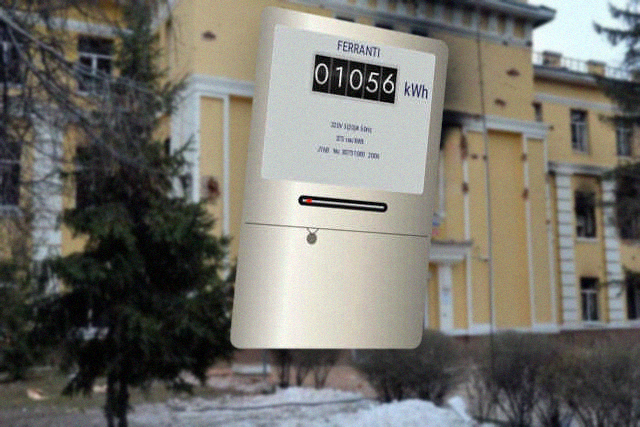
1056 kWh
